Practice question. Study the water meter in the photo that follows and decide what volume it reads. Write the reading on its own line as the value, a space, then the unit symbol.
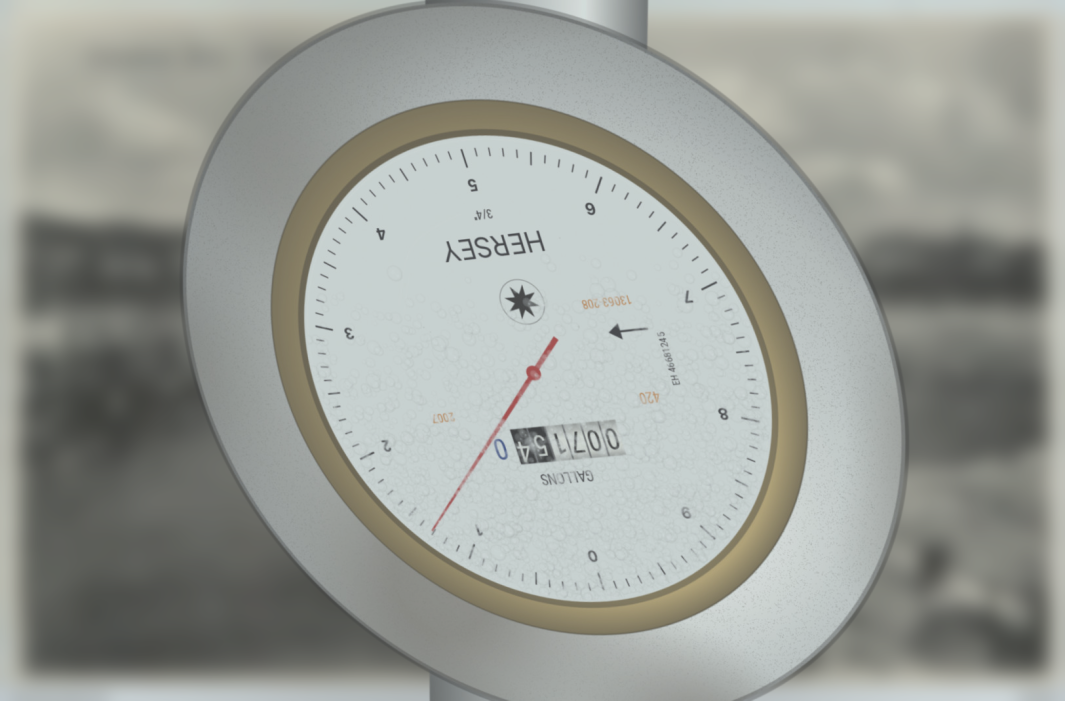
71541.3 gal
